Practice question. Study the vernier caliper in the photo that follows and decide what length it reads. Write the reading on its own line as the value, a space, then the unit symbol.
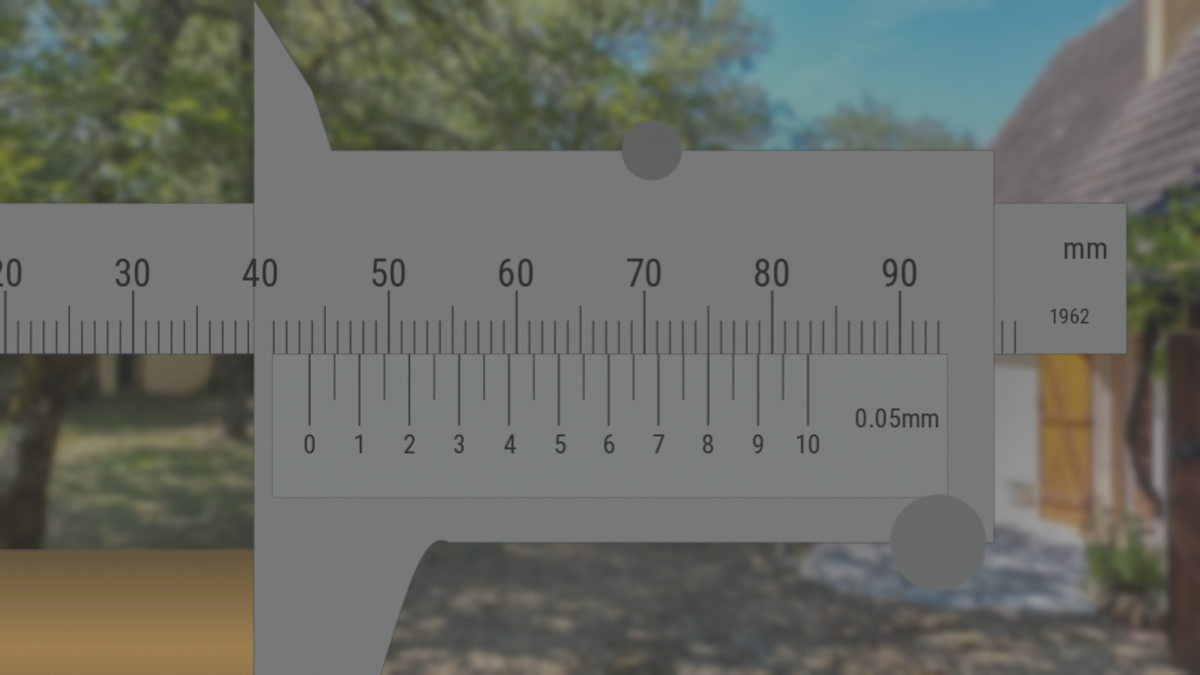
43.8 mm
